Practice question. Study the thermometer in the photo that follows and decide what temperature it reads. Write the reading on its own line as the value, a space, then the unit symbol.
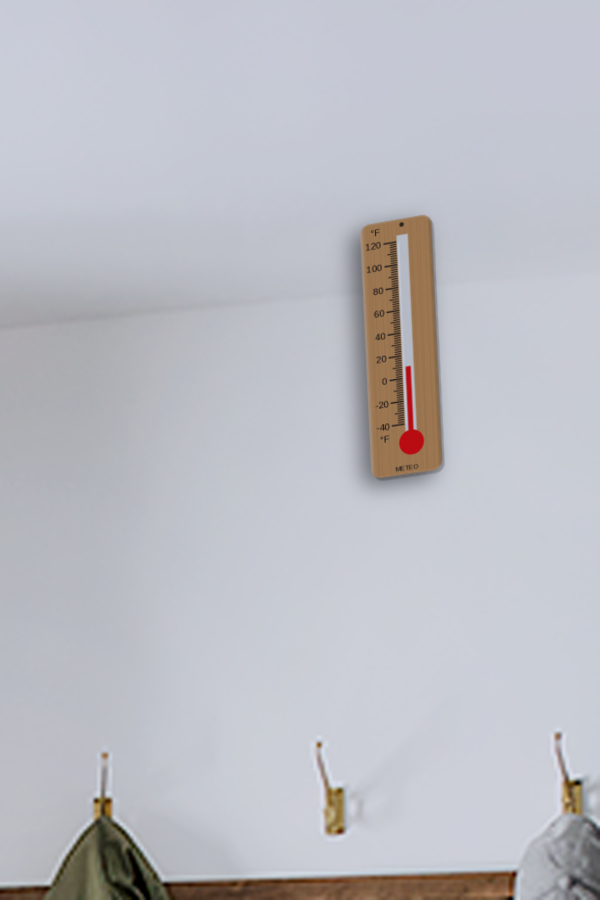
10 °F
